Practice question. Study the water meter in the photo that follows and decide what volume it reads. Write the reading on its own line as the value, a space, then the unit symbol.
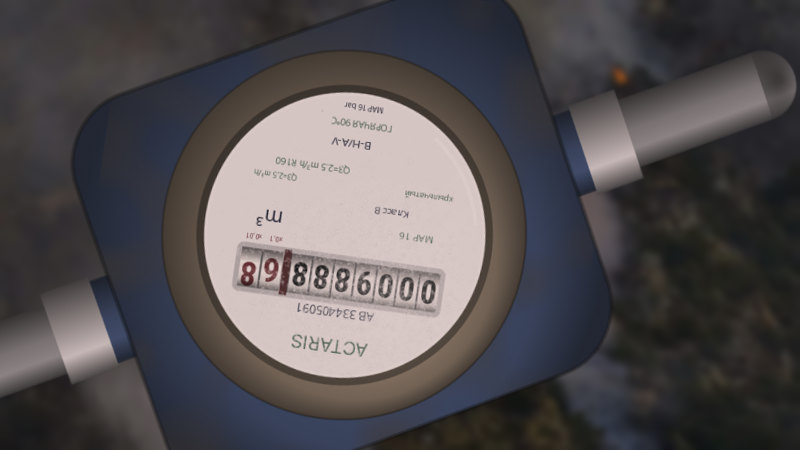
9888.68 m³
